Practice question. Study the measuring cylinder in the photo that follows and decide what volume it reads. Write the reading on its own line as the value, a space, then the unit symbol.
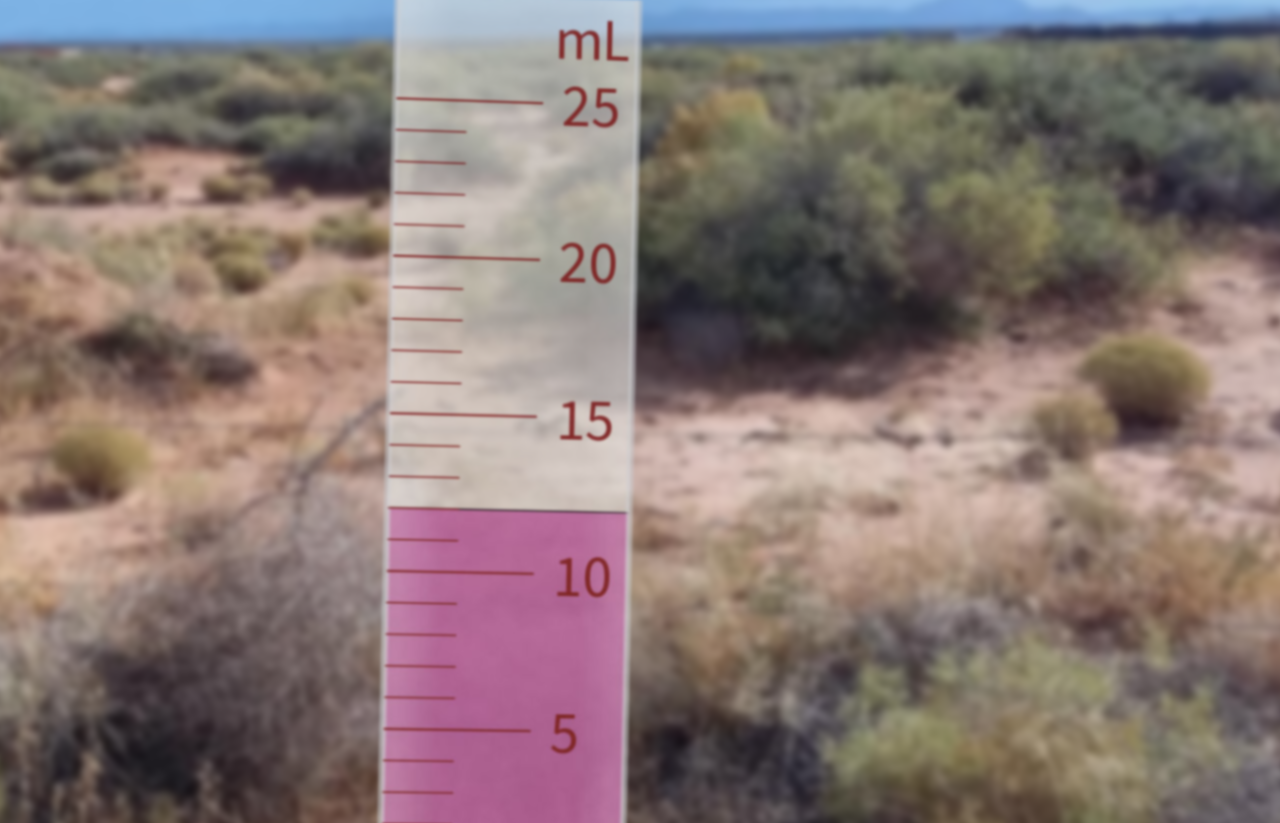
12 mL
